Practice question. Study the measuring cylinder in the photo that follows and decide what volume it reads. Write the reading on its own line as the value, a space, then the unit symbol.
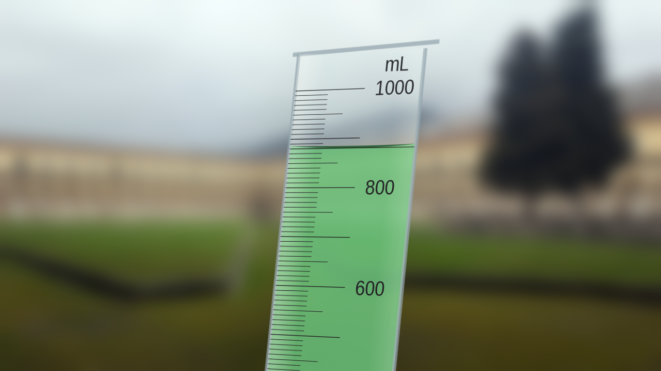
880 mL
